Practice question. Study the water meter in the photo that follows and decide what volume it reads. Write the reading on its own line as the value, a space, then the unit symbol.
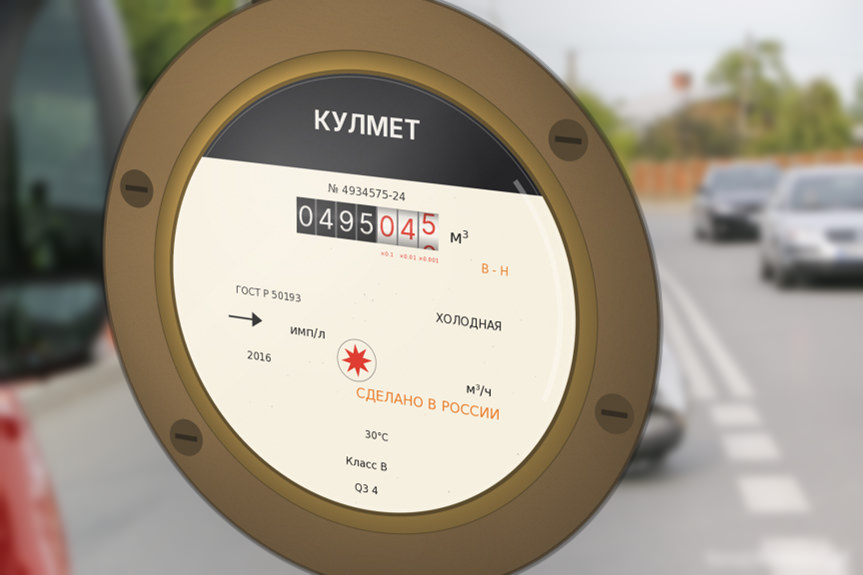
495.045 m³
